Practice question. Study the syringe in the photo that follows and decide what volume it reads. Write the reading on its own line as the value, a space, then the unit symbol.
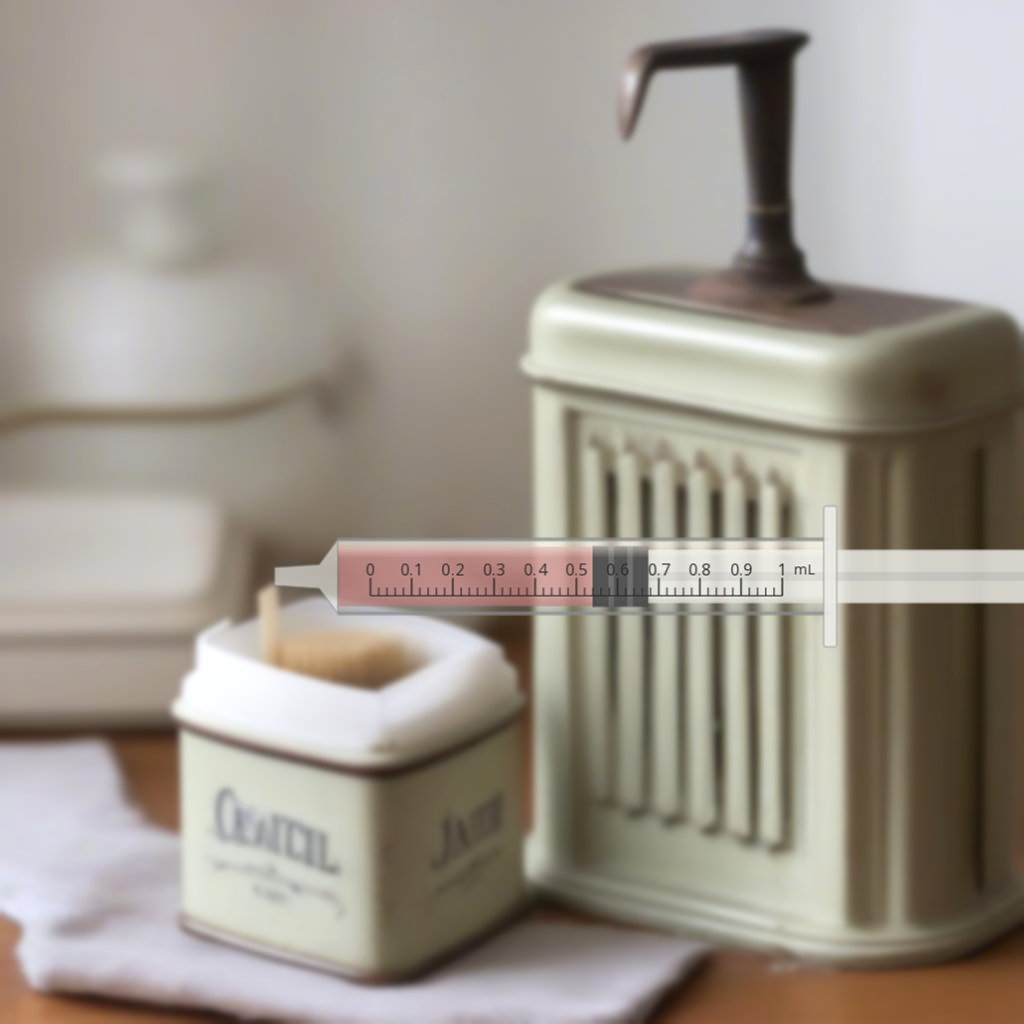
0.54 mL
